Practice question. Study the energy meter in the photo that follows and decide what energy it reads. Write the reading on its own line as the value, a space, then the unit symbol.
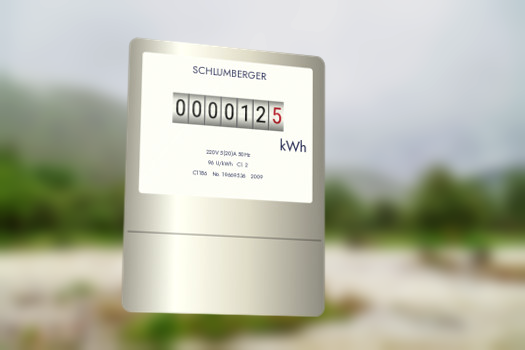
12.5 kWh
